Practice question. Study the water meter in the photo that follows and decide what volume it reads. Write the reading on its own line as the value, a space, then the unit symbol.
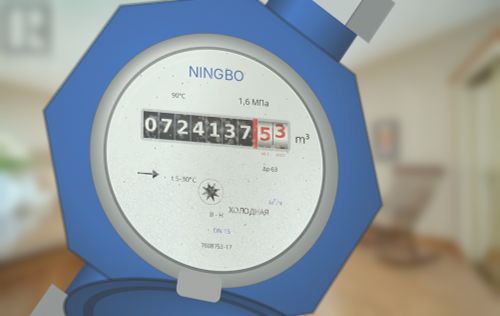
724137.53 m³
